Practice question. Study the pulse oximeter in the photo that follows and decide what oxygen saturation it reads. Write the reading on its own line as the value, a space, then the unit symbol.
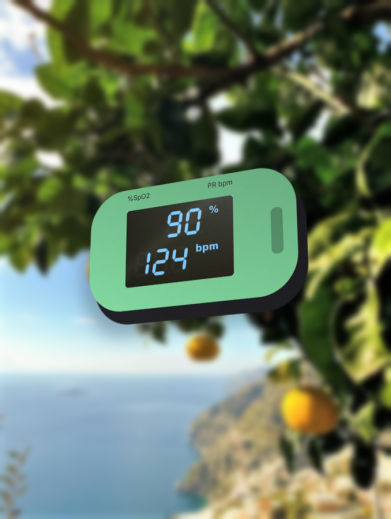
90 %
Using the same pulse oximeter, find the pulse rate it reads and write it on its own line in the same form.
124 bpm
